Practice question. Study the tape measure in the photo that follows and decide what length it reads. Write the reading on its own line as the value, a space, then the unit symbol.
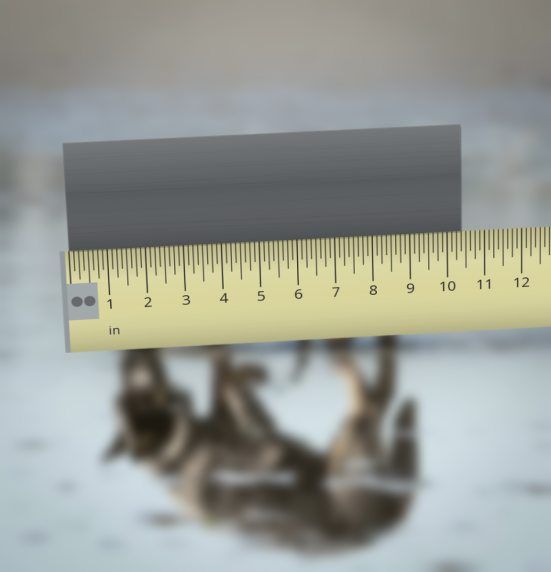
10.375 in
